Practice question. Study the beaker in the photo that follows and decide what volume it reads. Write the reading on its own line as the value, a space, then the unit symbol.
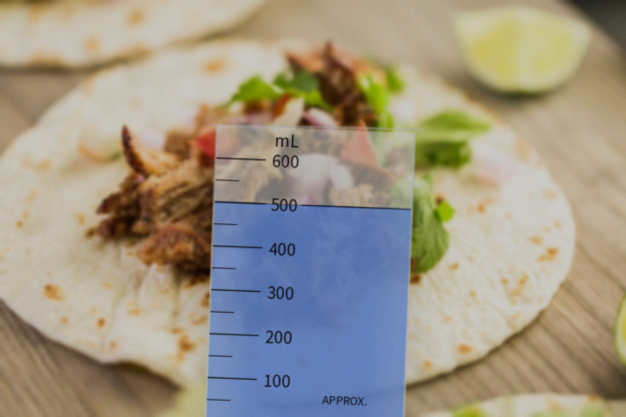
500 mL
